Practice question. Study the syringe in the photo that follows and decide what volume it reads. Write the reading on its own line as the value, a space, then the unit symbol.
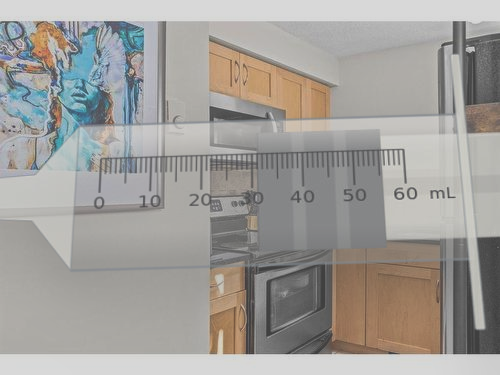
31 mL
